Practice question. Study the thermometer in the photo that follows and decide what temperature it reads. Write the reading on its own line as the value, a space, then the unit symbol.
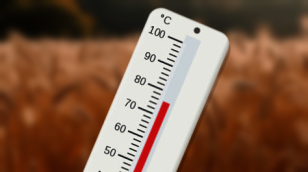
76 °C
